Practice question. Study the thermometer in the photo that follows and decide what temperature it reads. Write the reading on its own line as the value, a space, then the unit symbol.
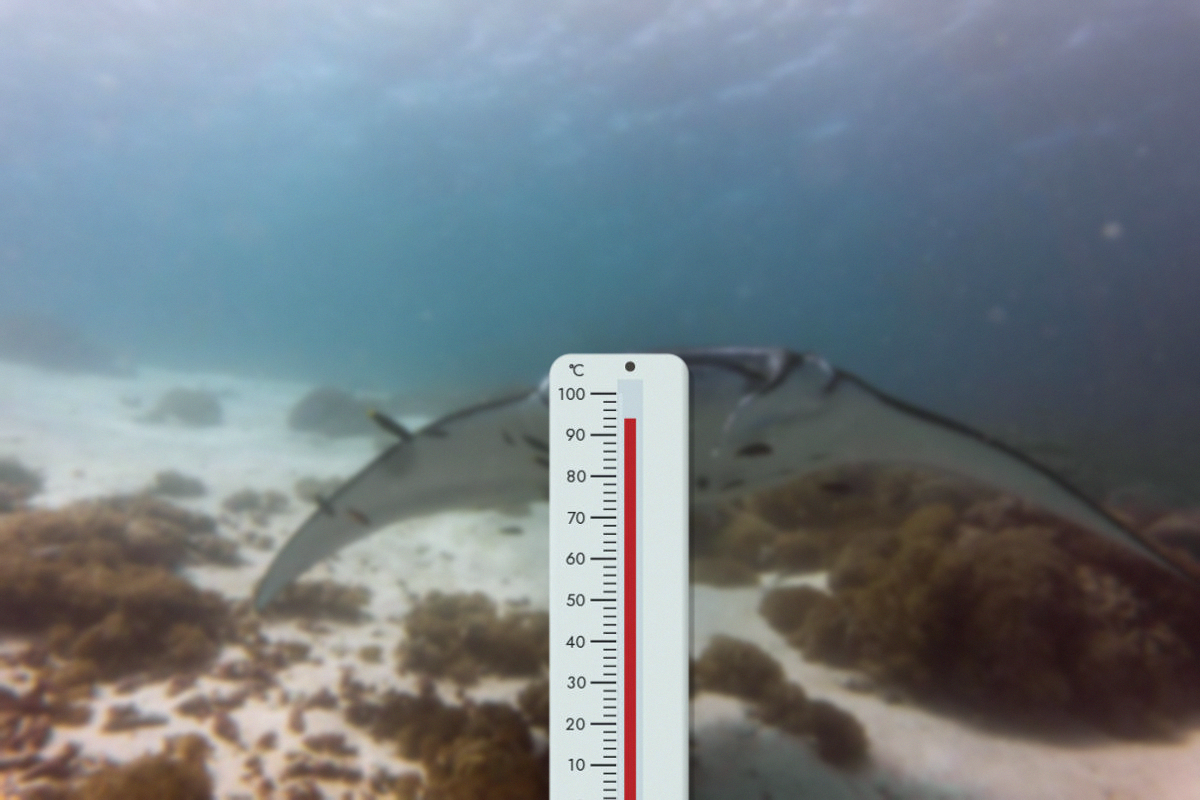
94 °C
